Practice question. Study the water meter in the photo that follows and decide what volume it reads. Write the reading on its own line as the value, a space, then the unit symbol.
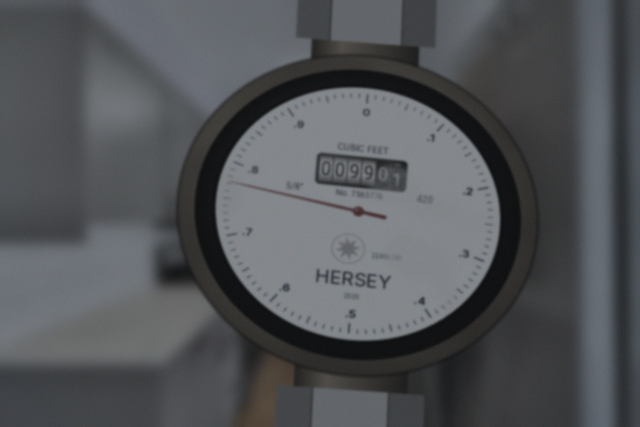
9900.77 ft³
